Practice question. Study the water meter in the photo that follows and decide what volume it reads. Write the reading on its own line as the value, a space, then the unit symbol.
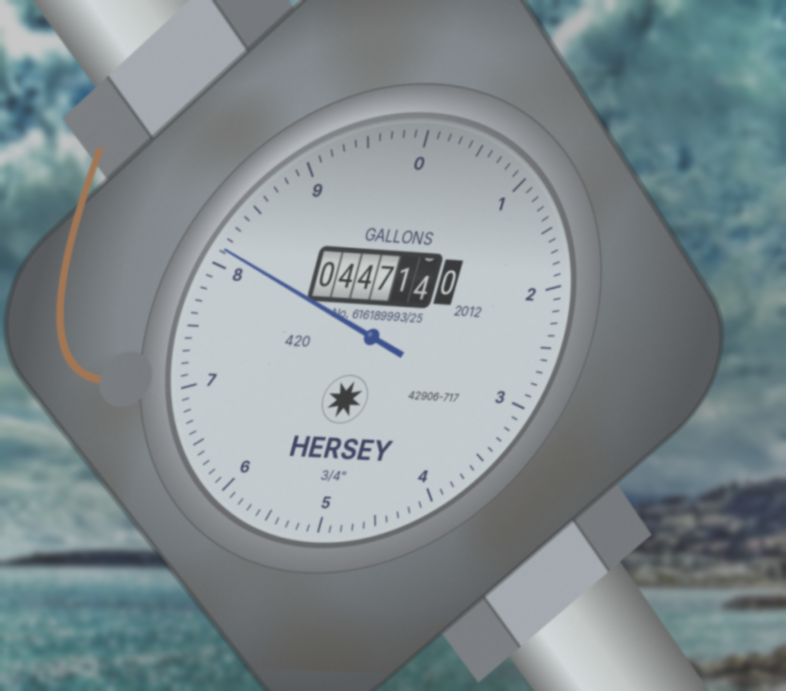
447138.1 gal
